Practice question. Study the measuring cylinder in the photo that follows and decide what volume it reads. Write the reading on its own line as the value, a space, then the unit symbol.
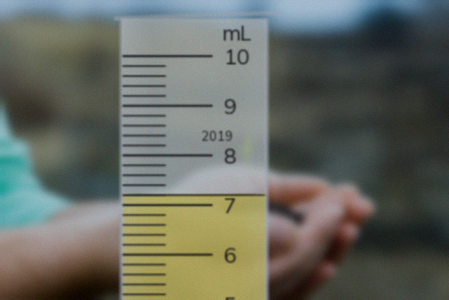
7.2 mL
